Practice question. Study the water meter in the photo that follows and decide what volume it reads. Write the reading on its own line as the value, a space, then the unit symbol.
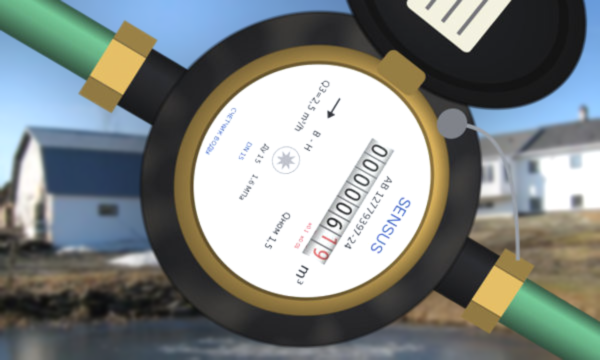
6.19 m³
